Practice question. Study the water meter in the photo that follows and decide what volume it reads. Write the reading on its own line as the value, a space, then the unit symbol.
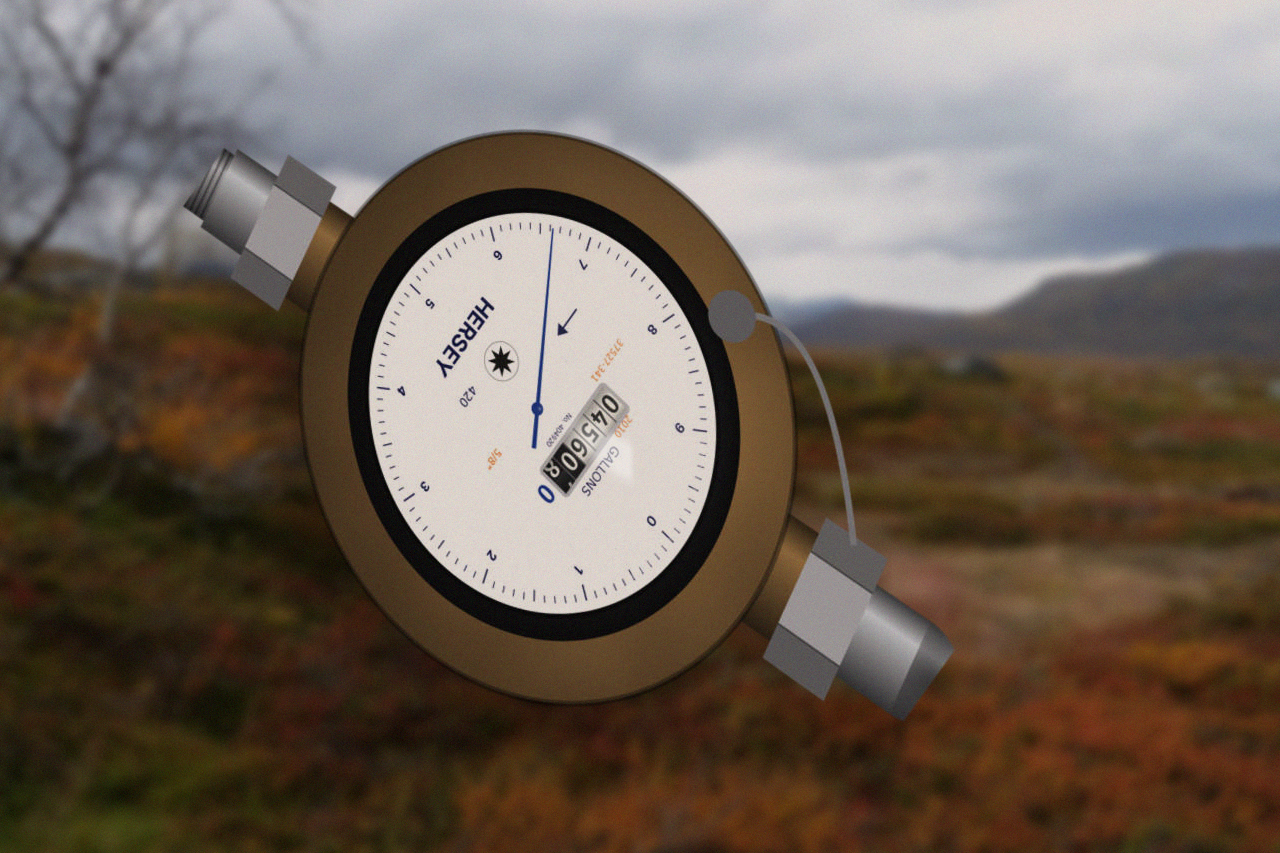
456076.6 gal
